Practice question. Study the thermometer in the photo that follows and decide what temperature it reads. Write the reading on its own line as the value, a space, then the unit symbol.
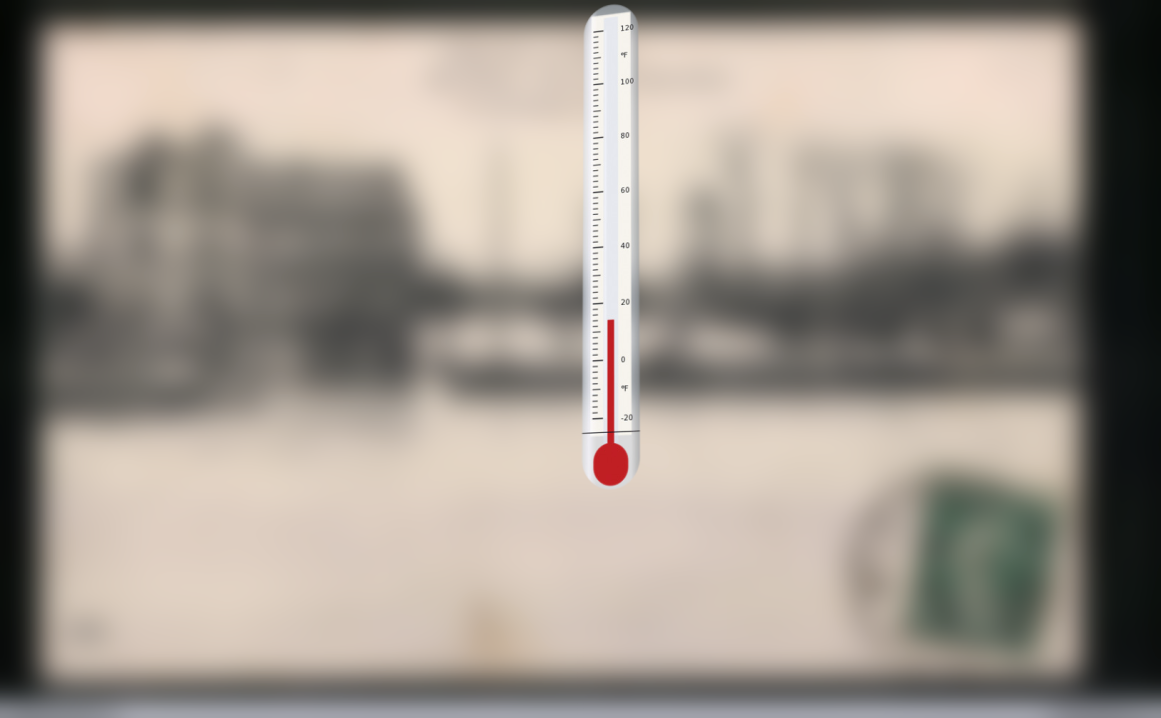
14 °F
